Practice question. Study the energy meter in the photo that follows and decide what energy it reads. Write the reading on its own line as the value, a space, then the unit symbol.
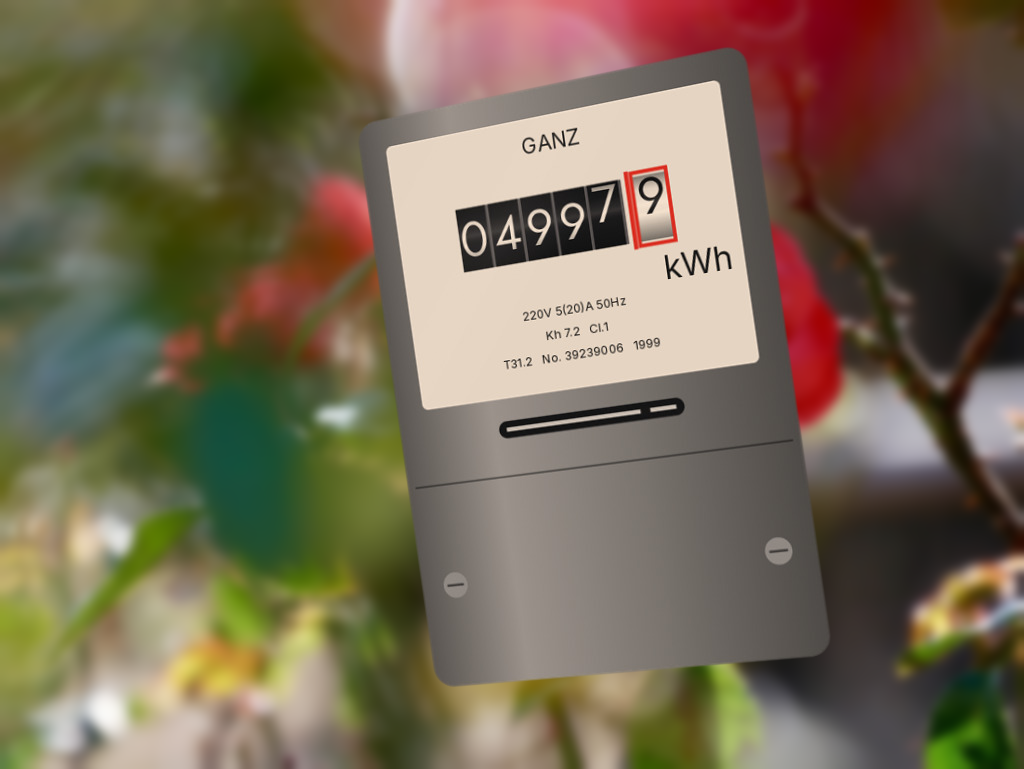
4997.9 kWh
